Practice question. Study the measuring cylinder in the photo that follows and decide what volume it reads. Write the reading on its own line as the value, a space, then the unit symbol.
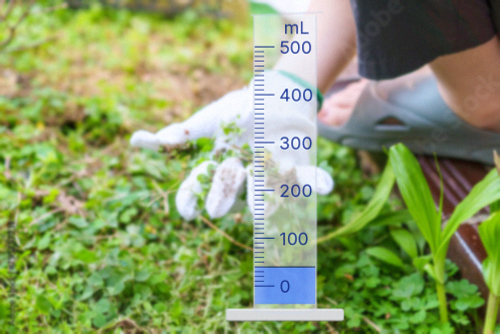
40 mL
